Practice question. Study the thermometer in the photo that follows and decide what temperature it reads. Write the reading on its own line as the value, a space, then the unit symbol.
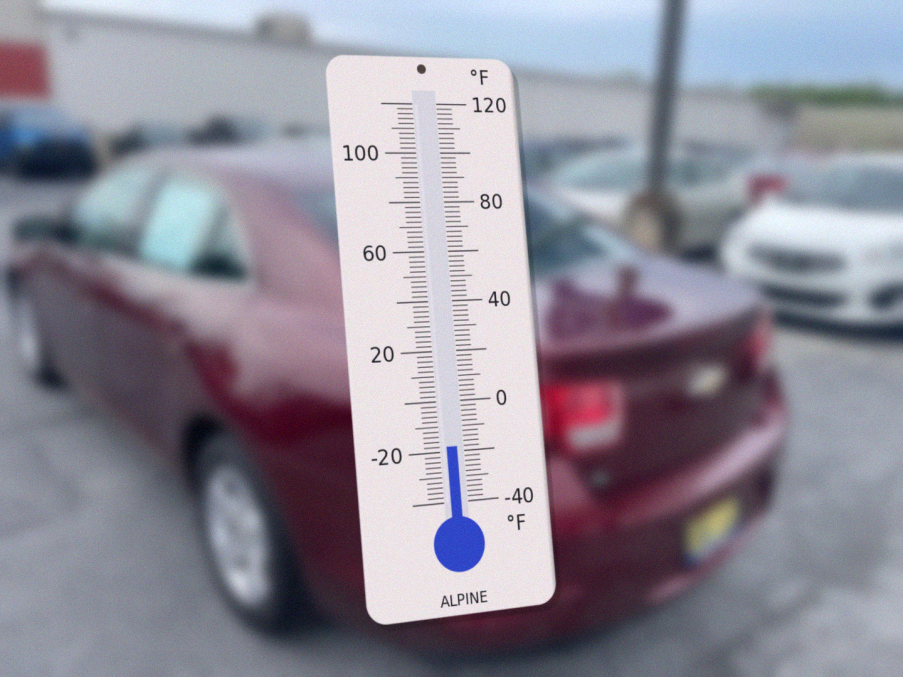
-18 °F
